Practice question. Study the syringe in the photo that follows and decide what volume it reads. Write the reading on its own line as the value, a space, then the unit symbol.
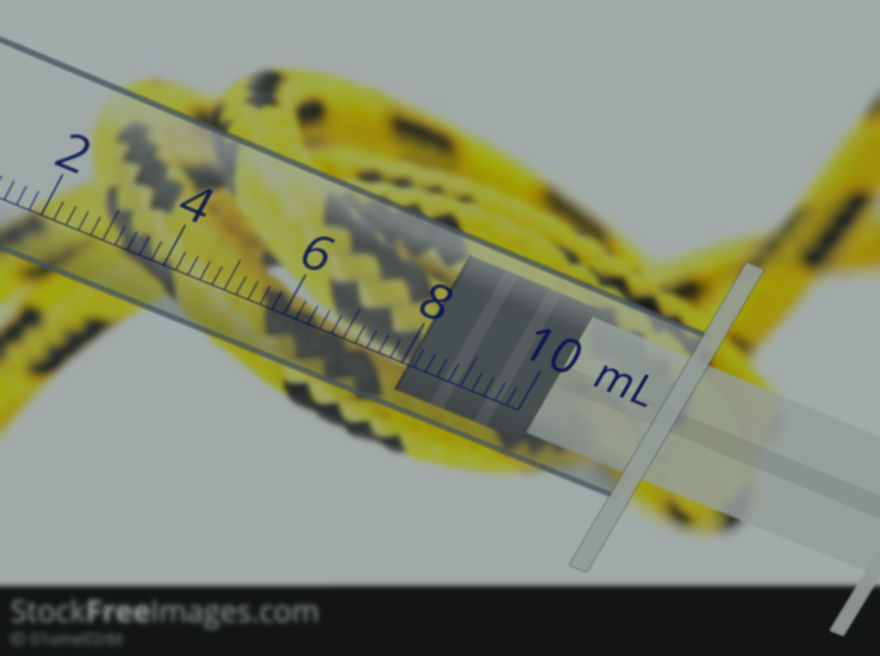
8.1 mL
